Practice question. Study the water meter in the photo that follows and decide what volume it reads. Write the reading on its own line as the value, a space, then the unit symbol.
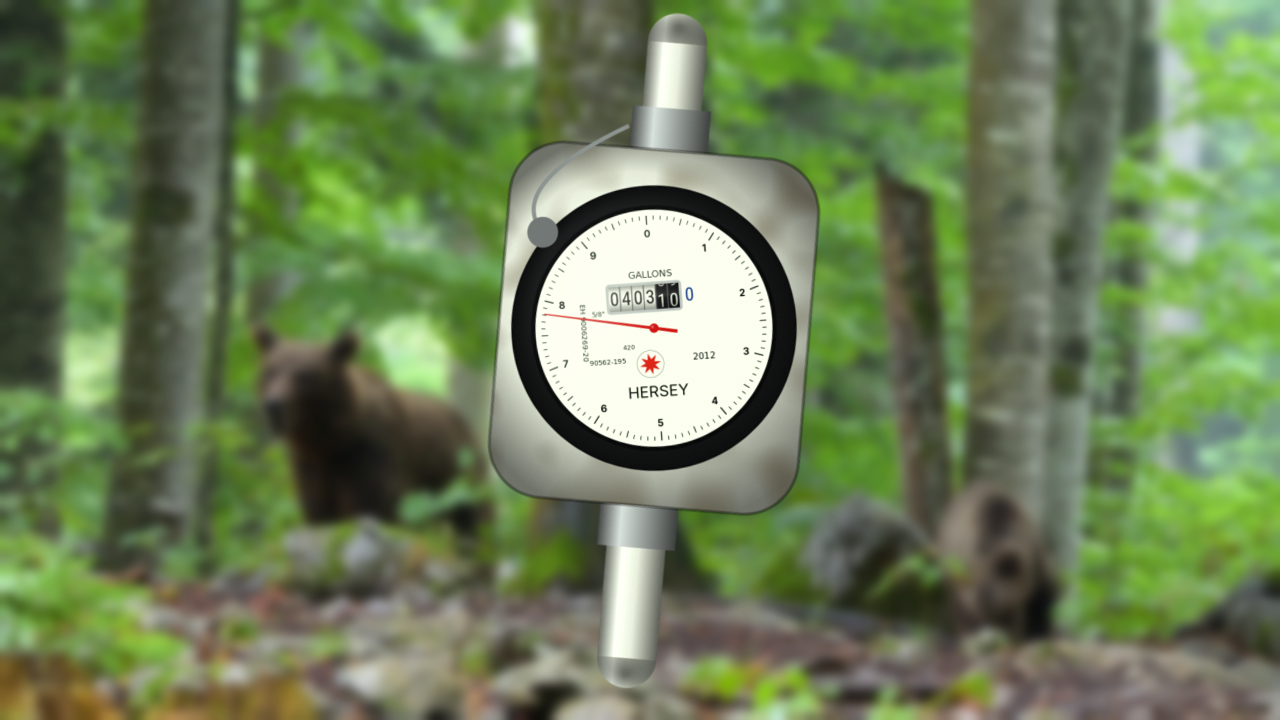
403097.8 gal
